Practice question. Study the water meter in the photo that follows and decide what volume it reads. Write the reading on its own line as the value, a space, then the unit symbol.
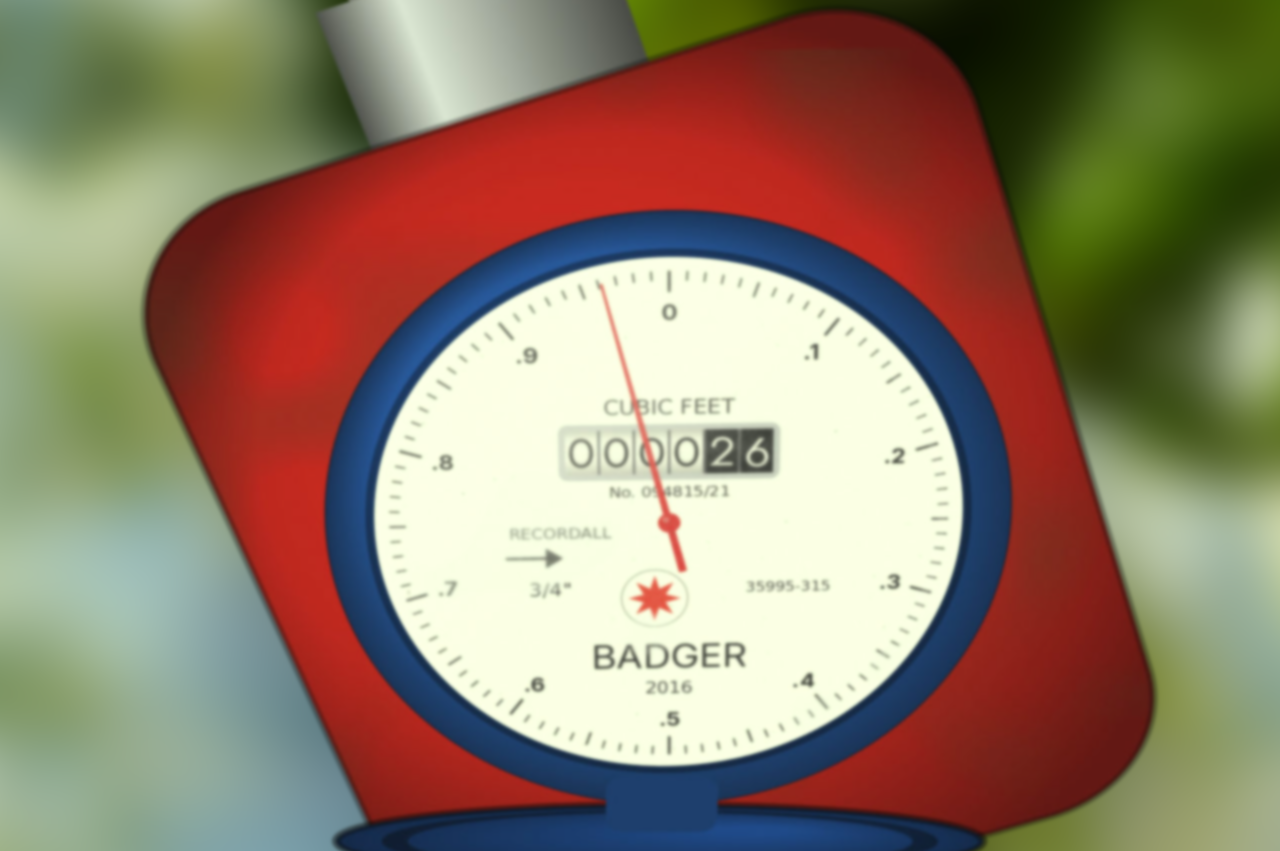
25.96 ft³
